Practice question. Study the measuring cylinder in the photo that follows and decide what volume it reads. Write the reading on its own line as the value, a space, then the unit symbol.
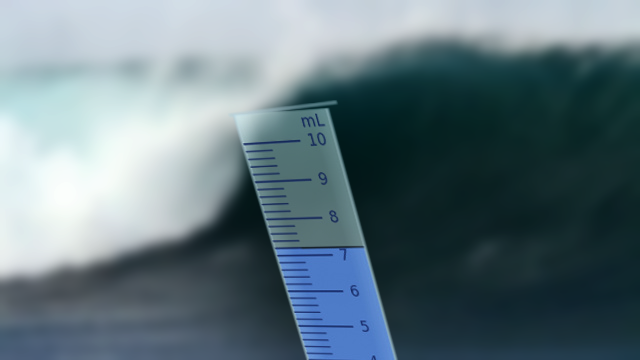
7.2 mL
